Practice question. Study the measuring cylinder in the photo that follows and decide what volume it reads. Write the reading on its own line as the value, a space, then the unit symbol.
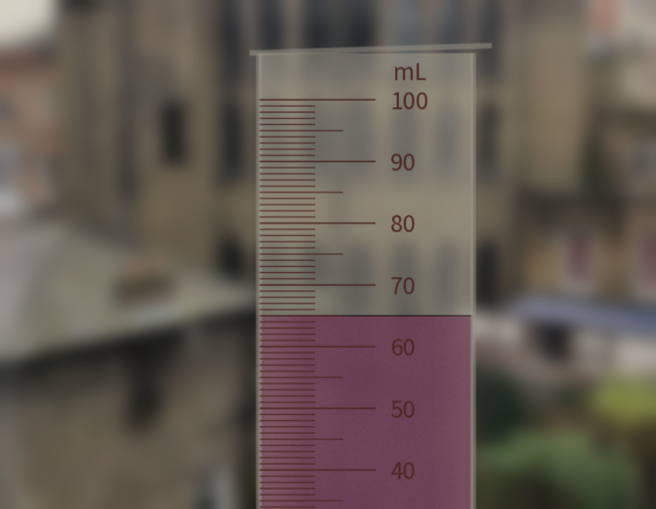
65 mL
